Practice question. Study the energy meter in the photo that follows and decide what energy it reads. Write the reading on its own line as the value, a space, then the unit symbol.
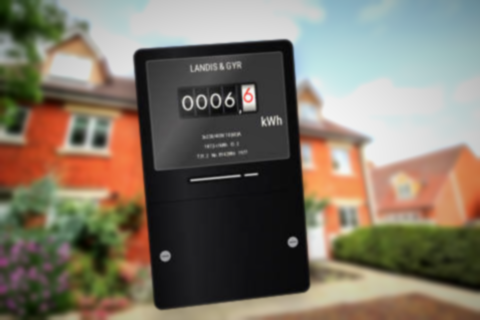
6.6 kWh
